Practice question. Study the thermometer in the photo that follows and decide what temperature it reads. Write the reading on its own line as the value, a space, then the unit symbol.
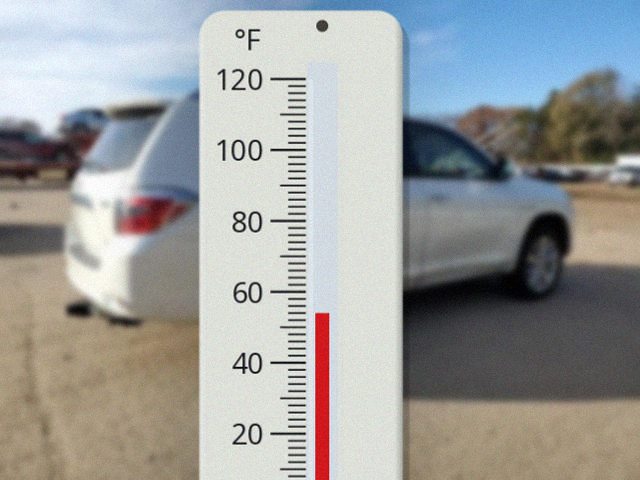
54 °F
